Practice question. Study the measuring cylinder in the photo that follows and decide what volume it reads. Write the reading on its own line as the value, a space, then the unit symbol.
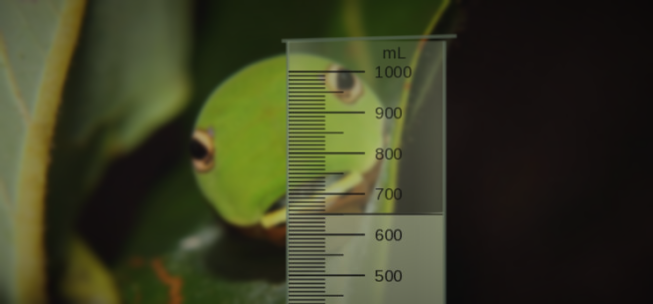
650 mL
